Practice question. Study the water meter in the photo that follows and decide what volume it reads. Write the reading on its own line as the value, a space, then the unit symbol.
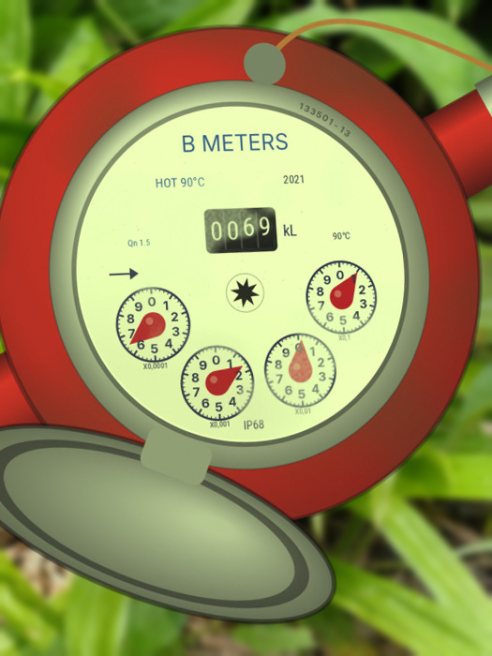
69.1016 kL
